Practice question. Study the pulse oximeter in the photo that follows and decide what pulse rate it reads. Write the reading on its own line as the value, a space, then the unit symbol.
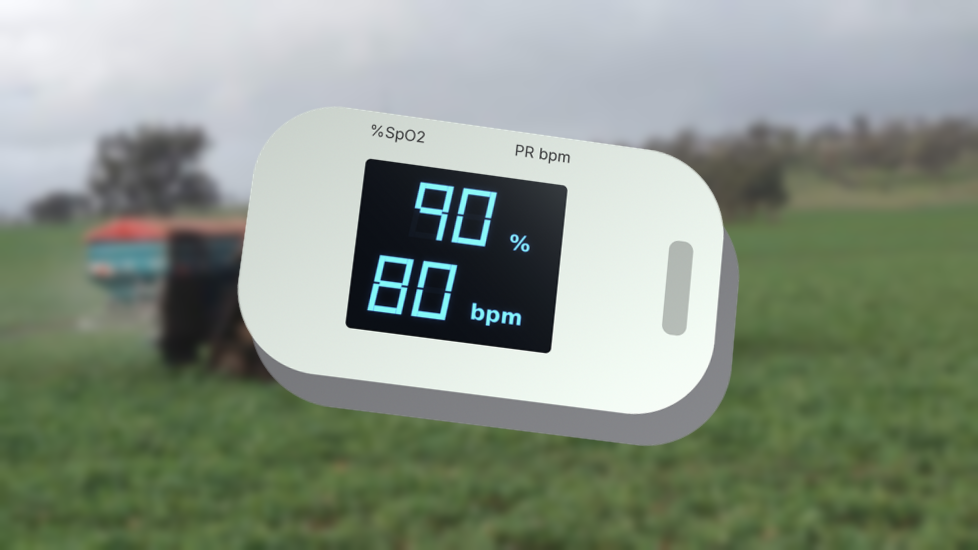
80 bpm
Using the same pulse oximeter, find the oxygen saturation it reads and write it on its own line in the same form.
90 %
